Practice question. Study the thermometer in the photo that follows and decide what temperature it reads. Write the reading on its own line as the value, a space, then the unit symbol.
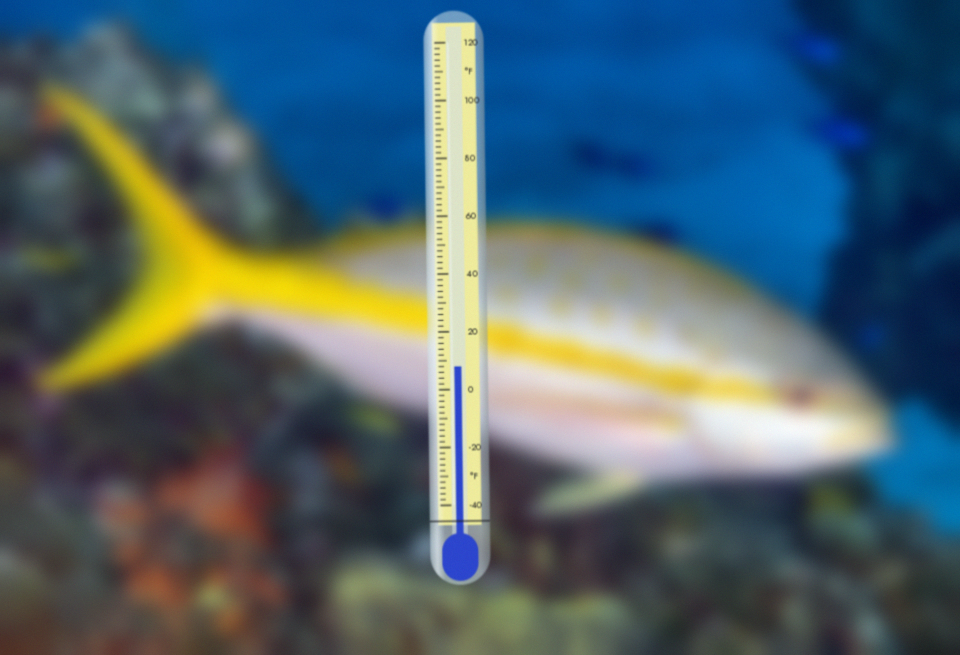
8 °F
